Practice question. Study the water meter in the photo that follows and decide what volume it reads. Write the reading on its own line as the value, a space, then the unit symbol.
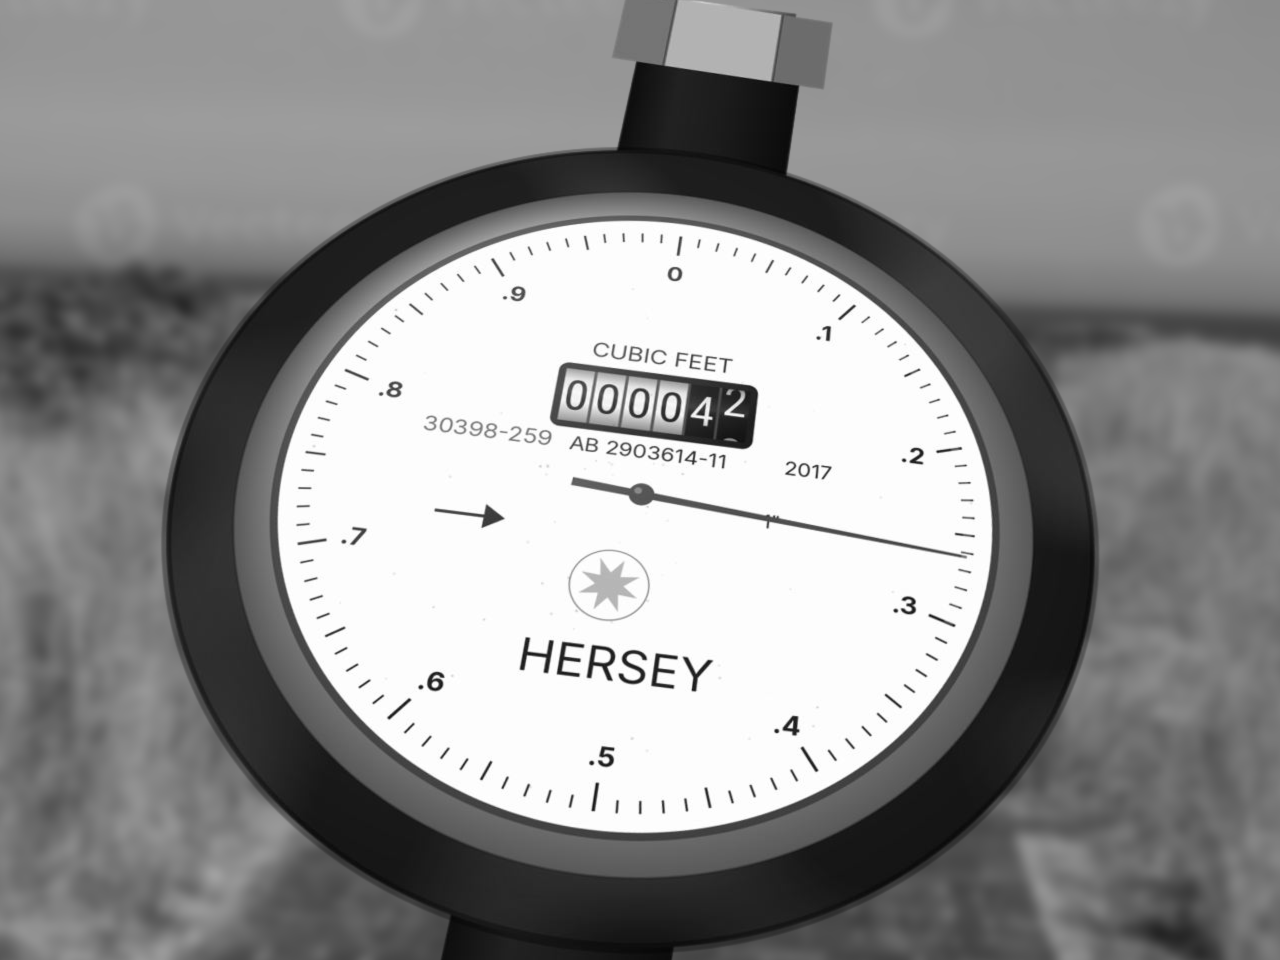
42.26 ft³
